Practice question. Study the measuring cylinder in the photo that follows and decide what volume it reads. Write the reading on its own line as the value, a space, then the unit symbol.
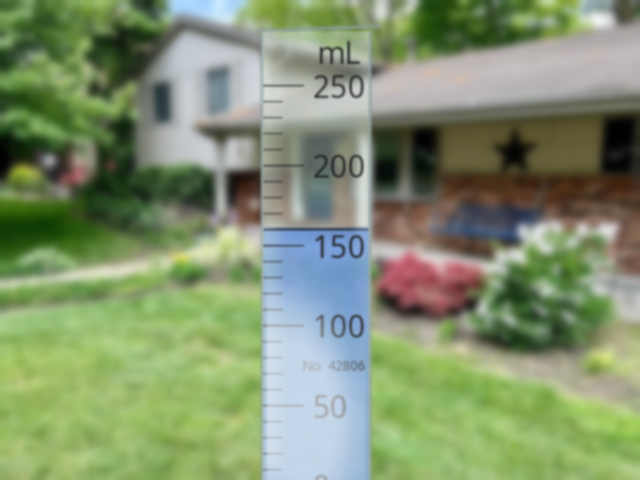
160 mL
